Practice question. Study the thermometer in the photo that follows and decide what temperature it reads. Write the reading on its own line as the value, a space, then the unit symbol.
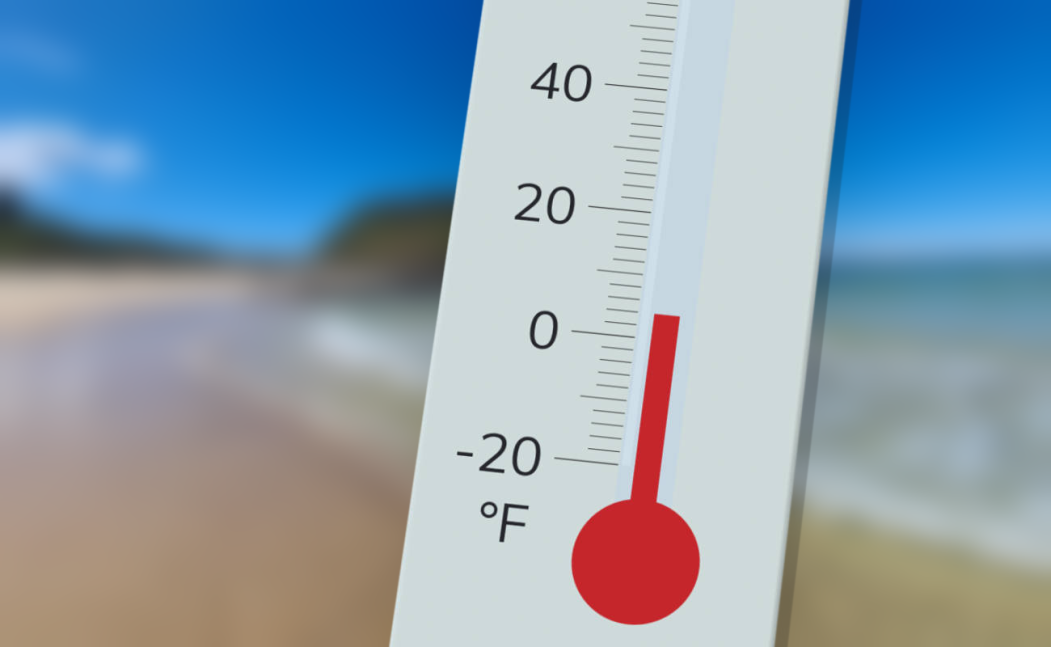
4 °F
